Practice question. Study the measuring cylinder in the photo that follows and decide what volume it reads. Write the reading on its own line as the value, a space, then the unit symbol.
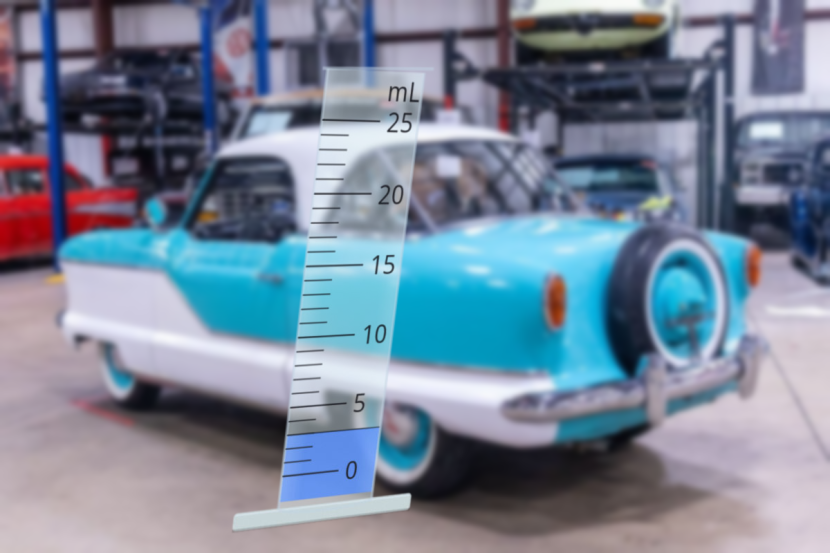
3 mL
